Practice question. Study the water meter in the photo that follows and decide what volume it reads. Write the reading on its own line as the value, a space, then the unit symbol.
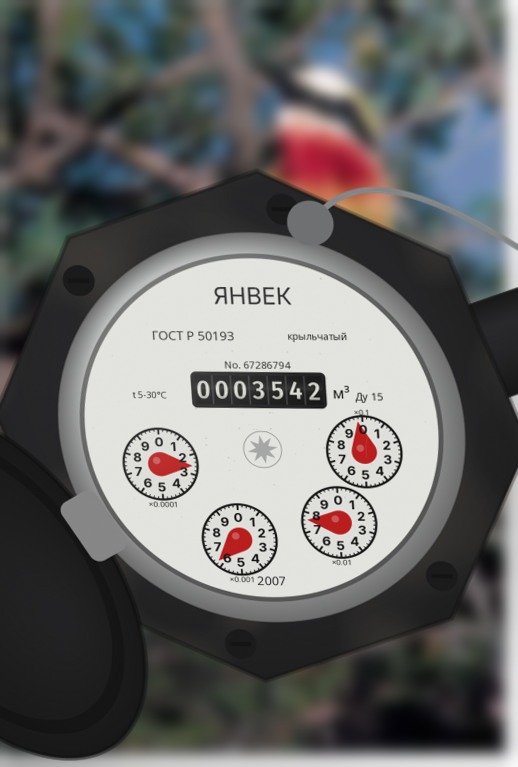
3541.9762 m³
